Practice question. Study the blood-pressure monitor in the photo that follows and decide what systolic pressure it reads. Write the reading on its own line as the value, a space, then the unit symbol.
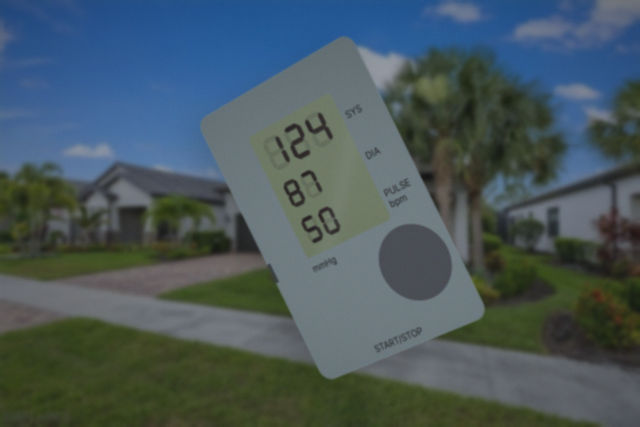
124 mmHg
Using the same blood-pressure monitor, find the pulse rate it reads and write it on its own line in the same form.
50 bpm
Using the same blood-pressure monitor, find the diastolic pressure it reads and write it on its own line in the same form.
87 mmHg
